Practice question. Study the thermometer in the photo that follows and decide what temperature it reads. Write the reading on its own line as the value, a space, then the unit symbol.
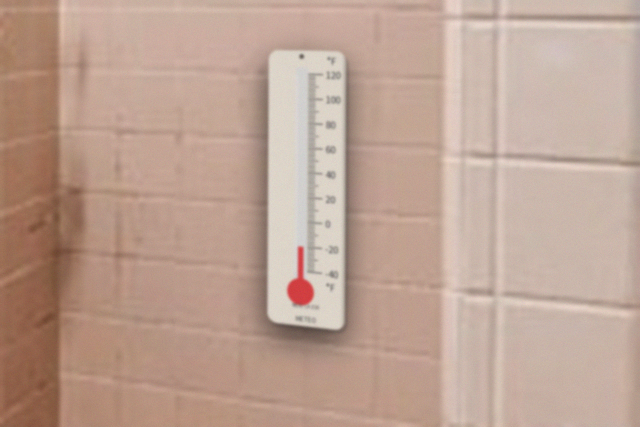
-20 °F
